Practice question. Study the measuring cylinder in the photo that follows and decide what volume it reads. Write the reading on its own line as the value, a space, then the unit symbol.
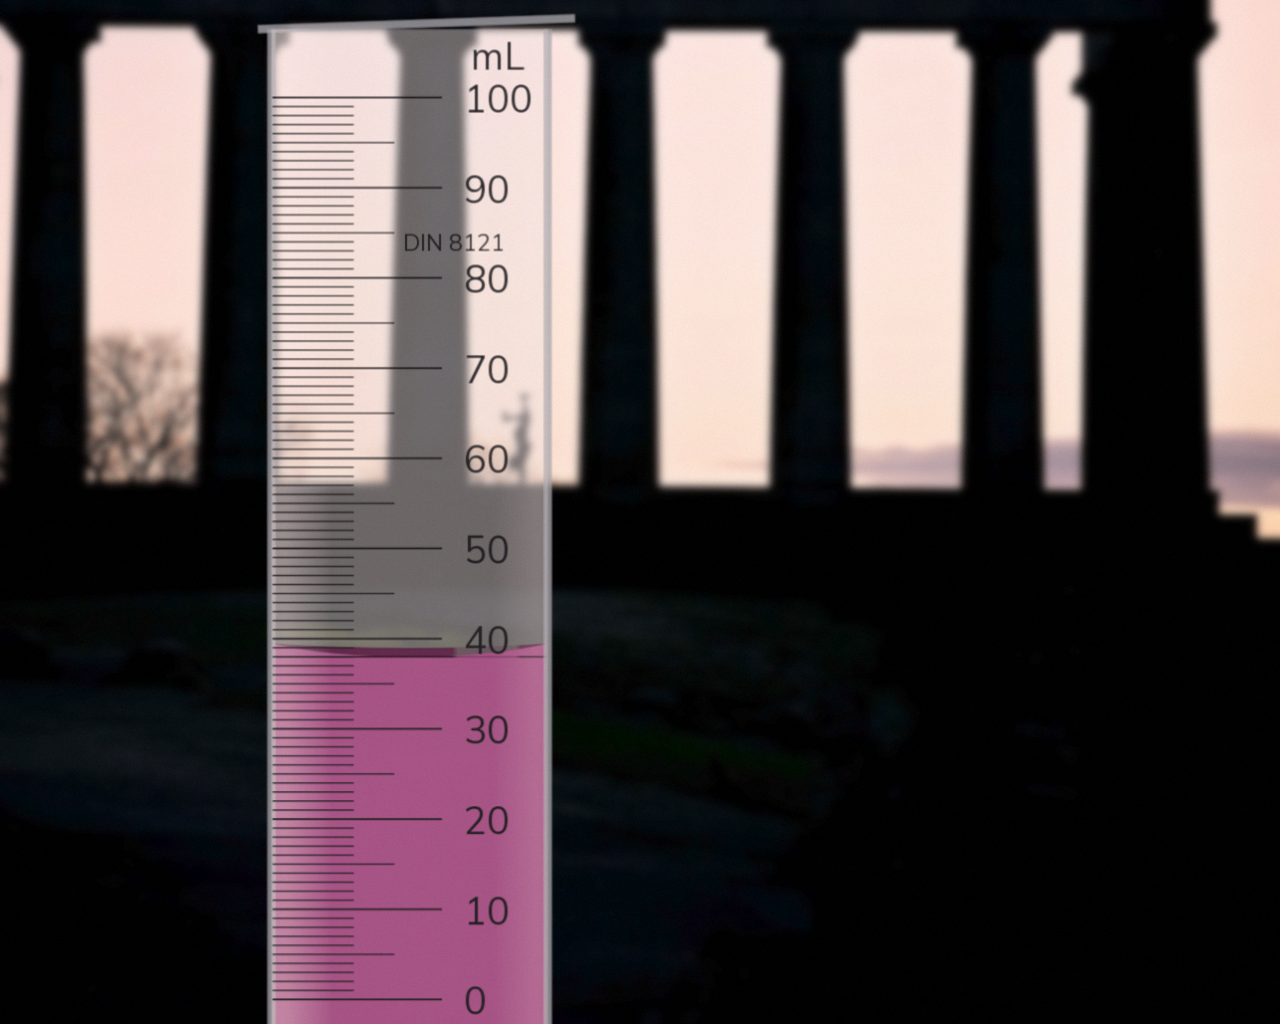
38 mL
